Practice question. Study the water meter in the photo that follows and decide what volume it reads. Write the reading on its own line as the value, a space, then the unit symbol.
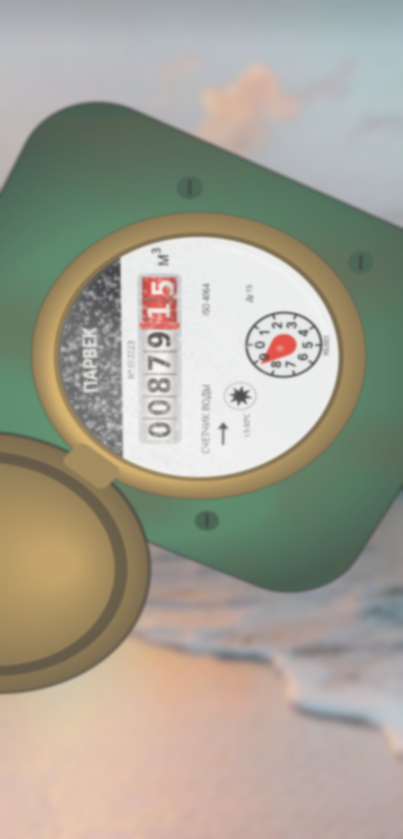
879.148 m³
